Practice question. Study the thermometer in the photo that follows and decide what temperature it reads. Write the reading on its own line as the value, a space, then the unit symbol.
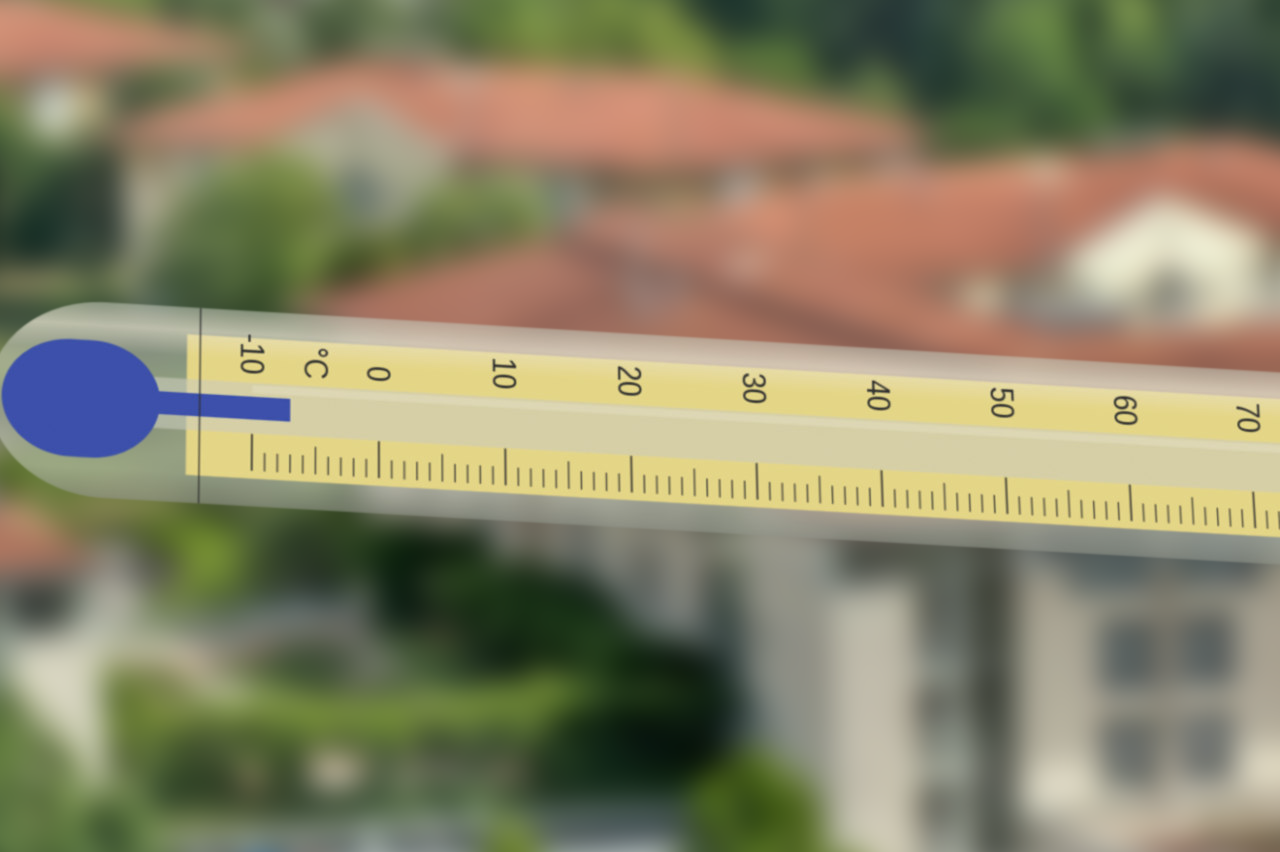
-7 °C
